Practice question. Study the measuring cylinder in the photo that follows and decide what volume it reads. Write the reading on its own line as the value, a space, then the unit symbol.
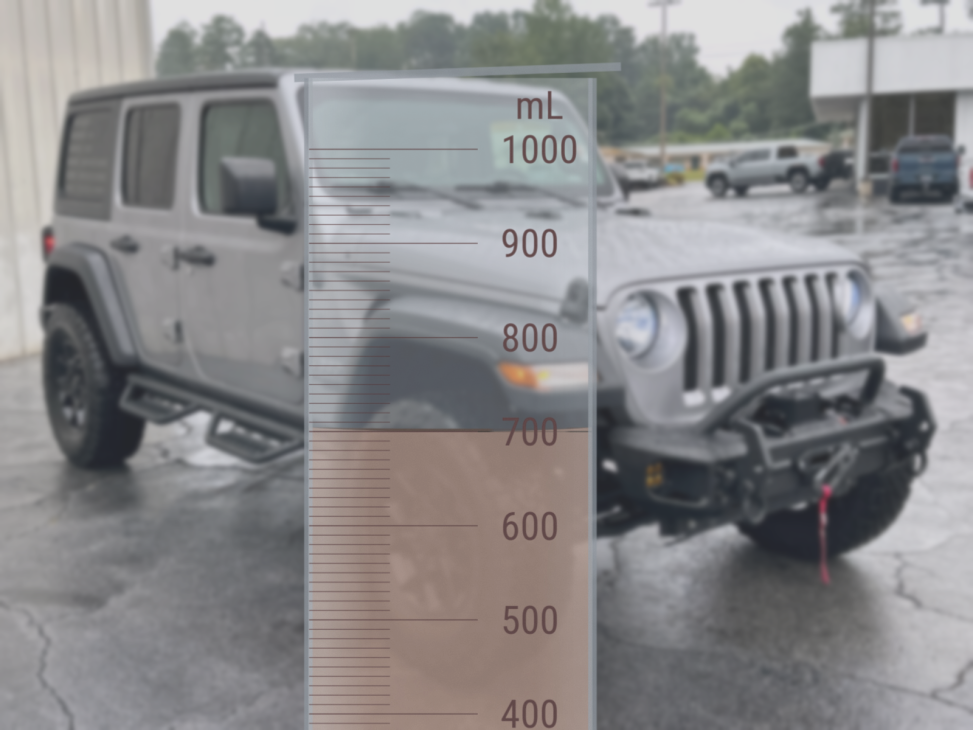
700 mL
